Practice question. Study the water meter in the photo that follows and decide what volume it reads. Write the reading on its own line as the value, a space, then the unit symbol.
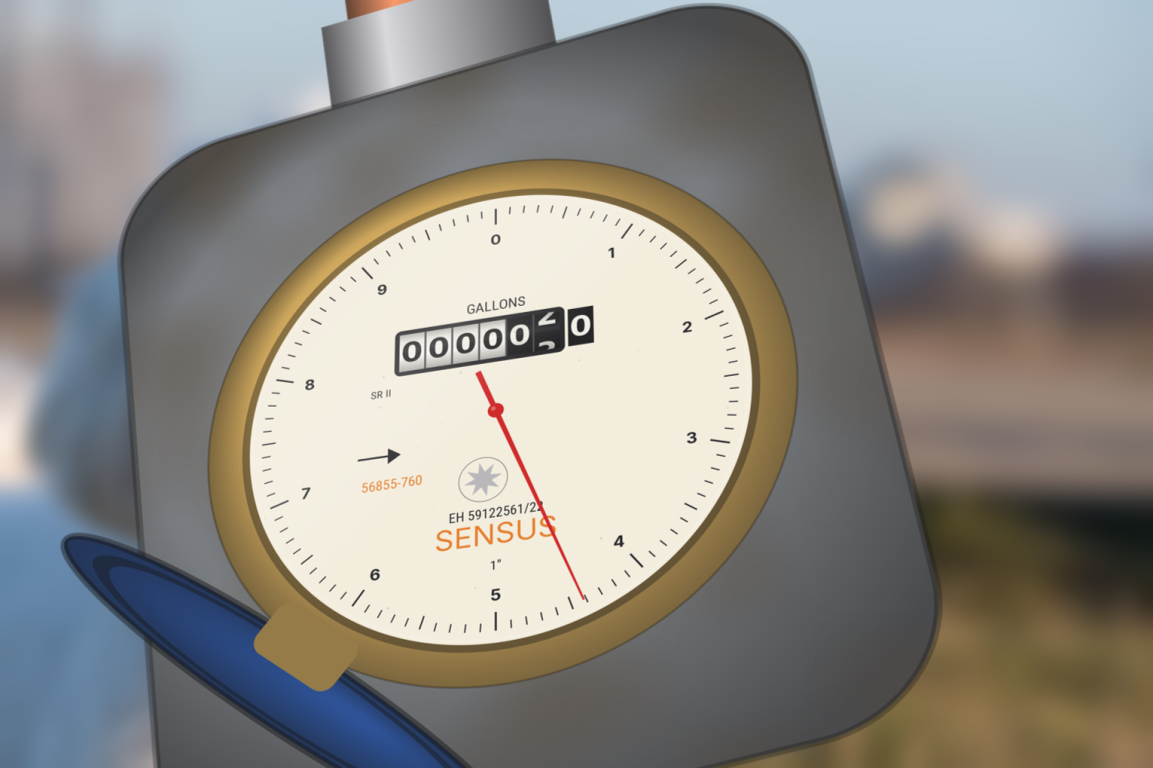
24.4 gal
